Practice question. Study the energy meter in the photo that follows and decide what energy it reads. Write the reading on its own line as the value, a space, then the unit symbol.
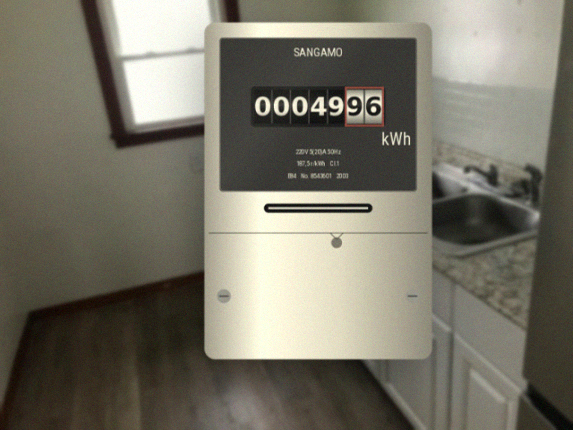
49.96 kWh
